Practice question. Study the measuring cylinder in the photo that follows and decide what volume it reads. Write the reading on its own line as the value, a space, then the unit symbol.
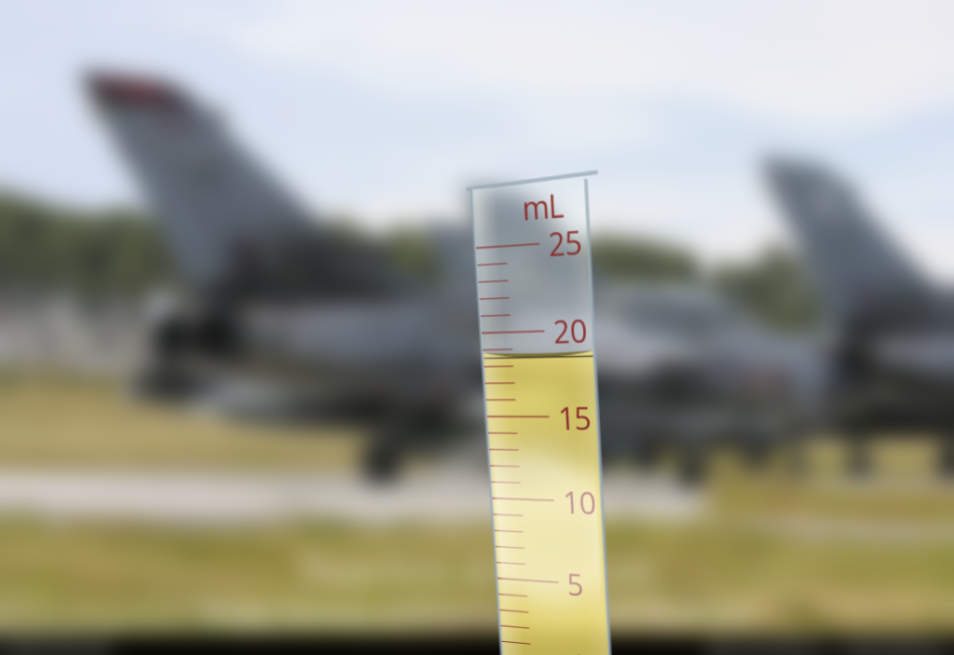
18.5 mL
